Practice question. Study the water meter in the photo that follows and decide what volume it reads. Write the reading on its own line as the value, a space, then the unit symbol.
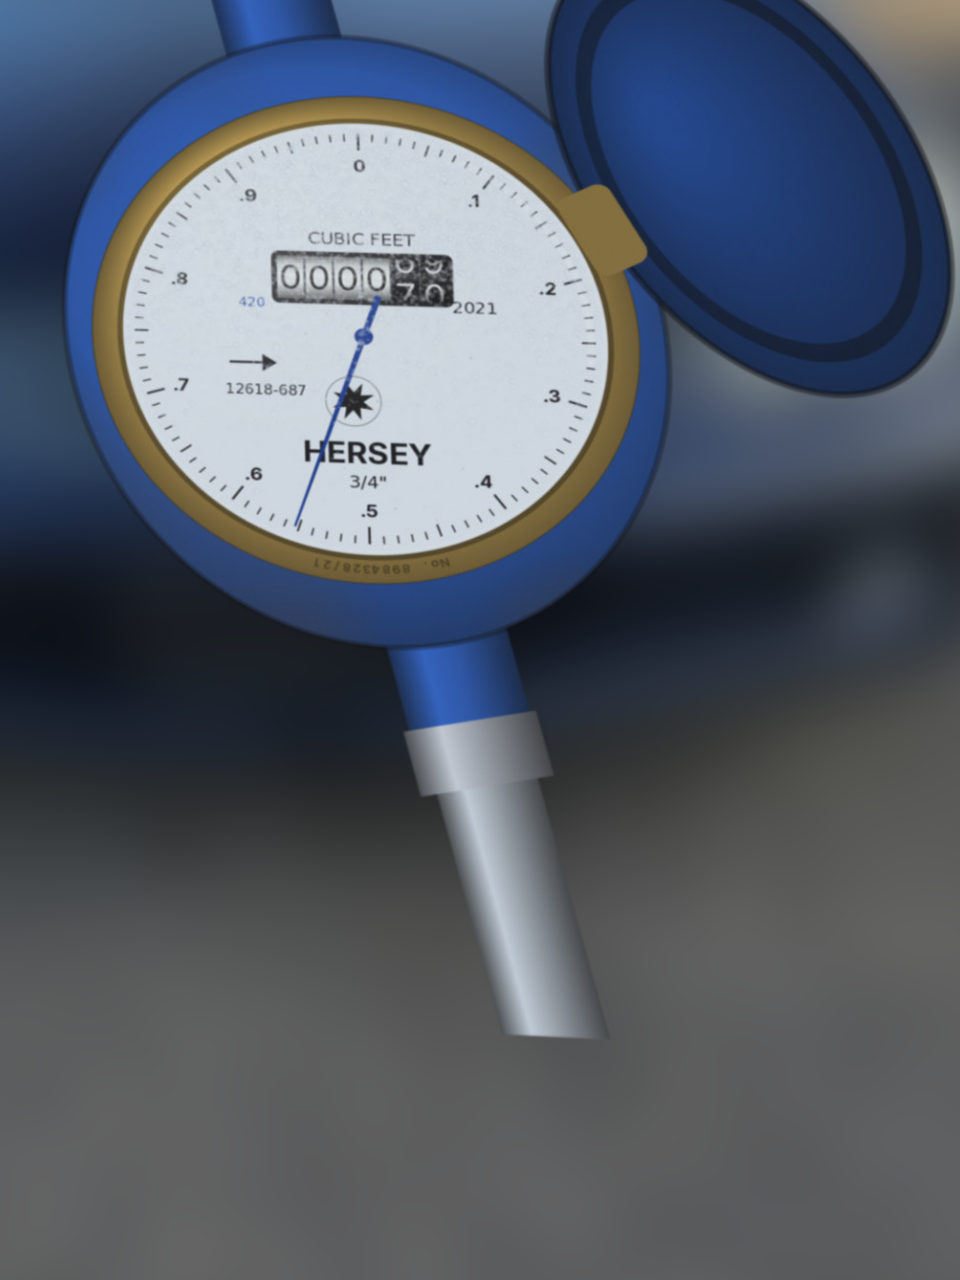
69.55 ft³
